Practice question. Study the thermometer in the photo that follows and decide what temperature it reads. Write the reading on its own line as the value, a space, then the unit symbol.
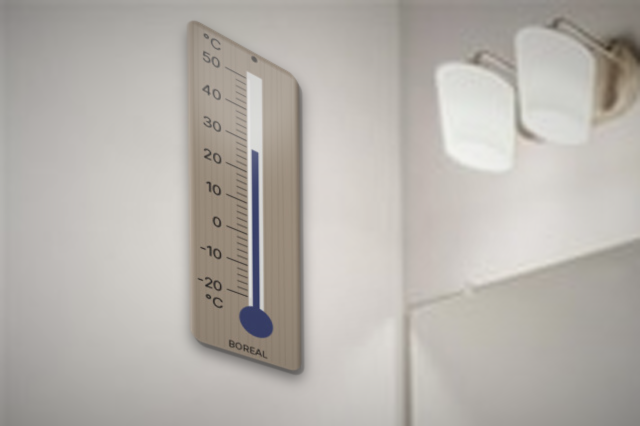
28 °C
